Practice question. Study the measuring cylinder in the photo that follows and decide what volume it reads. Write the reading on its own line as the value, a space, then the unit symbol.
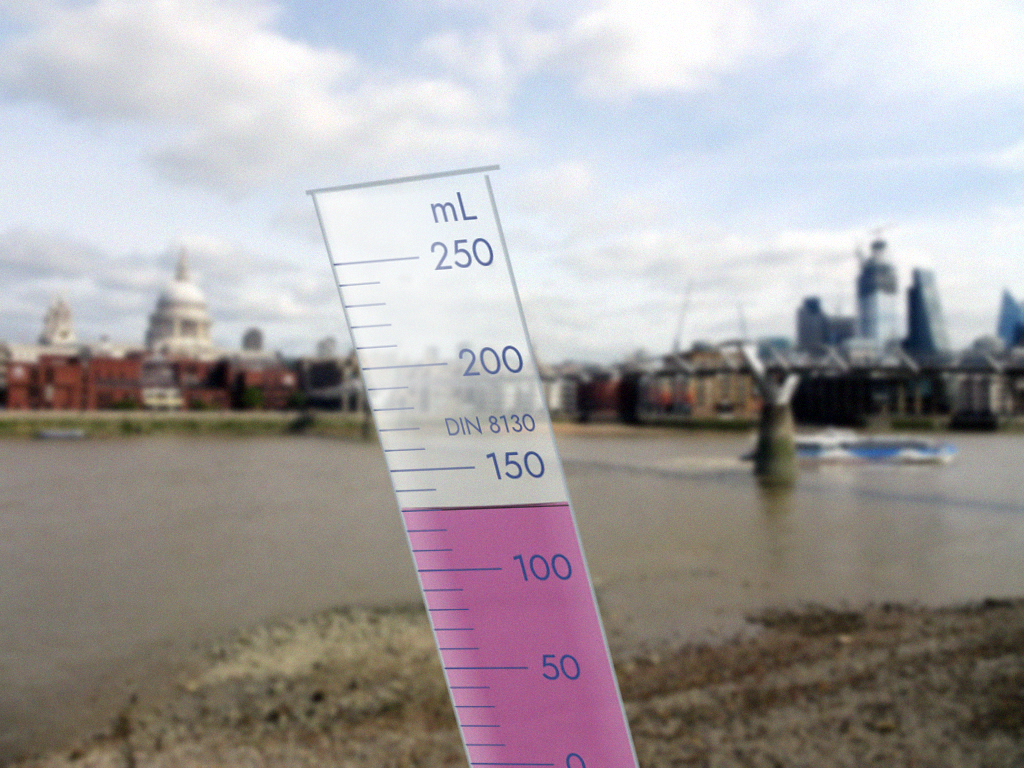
130 mL
